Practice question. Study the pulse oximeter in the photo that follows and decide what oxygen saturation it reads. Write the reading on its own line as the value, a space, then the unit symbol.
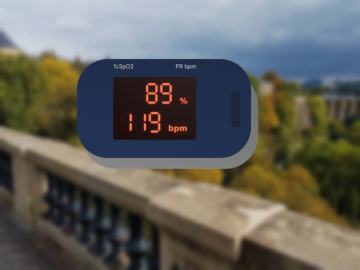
89 %
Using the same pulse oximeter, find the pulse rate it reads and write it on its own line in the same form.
119 bpm
